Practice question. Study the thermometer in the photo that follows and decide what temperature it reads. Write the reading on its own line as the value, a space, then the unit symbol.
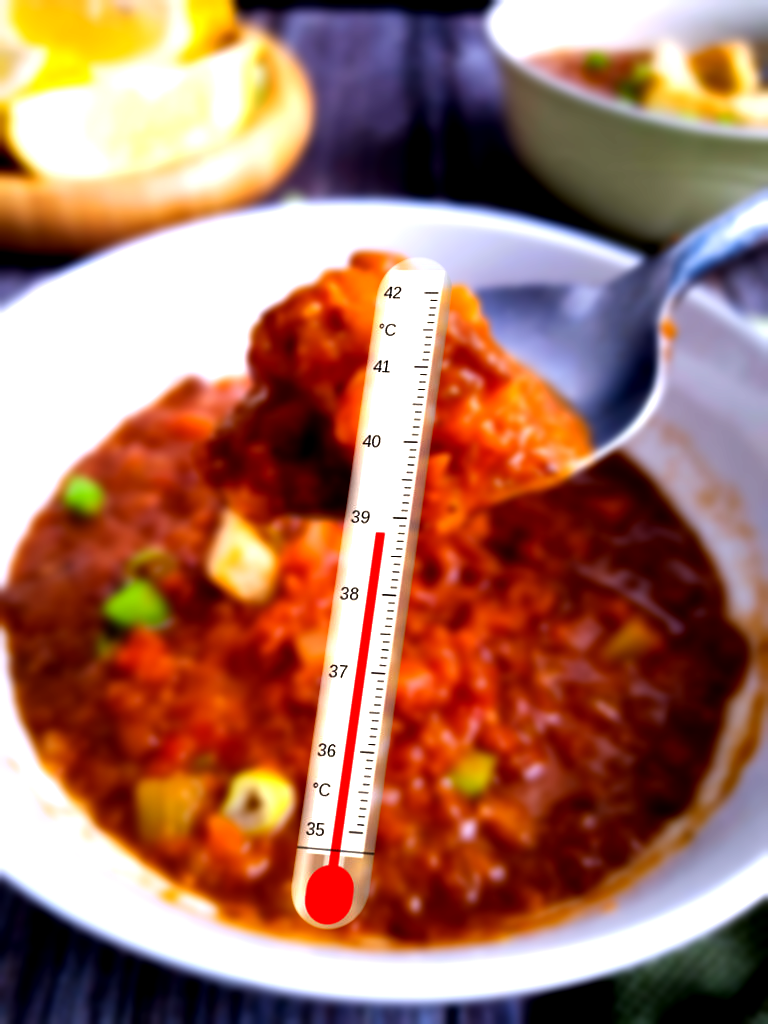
38.8 °C
